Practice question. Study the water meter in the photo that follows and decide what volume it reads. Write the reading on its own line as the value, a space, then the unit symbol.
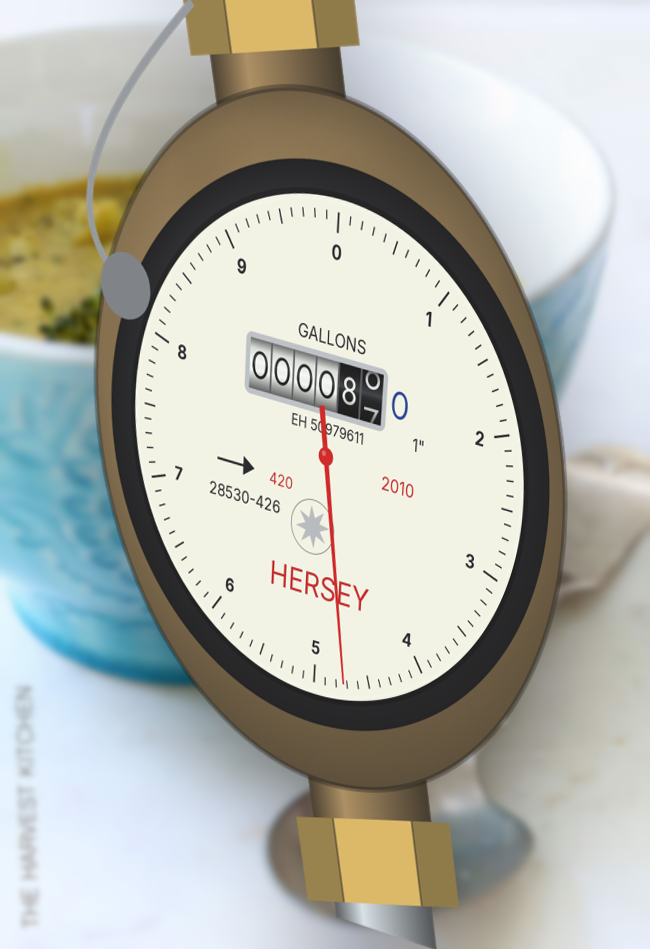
864.7 gal
